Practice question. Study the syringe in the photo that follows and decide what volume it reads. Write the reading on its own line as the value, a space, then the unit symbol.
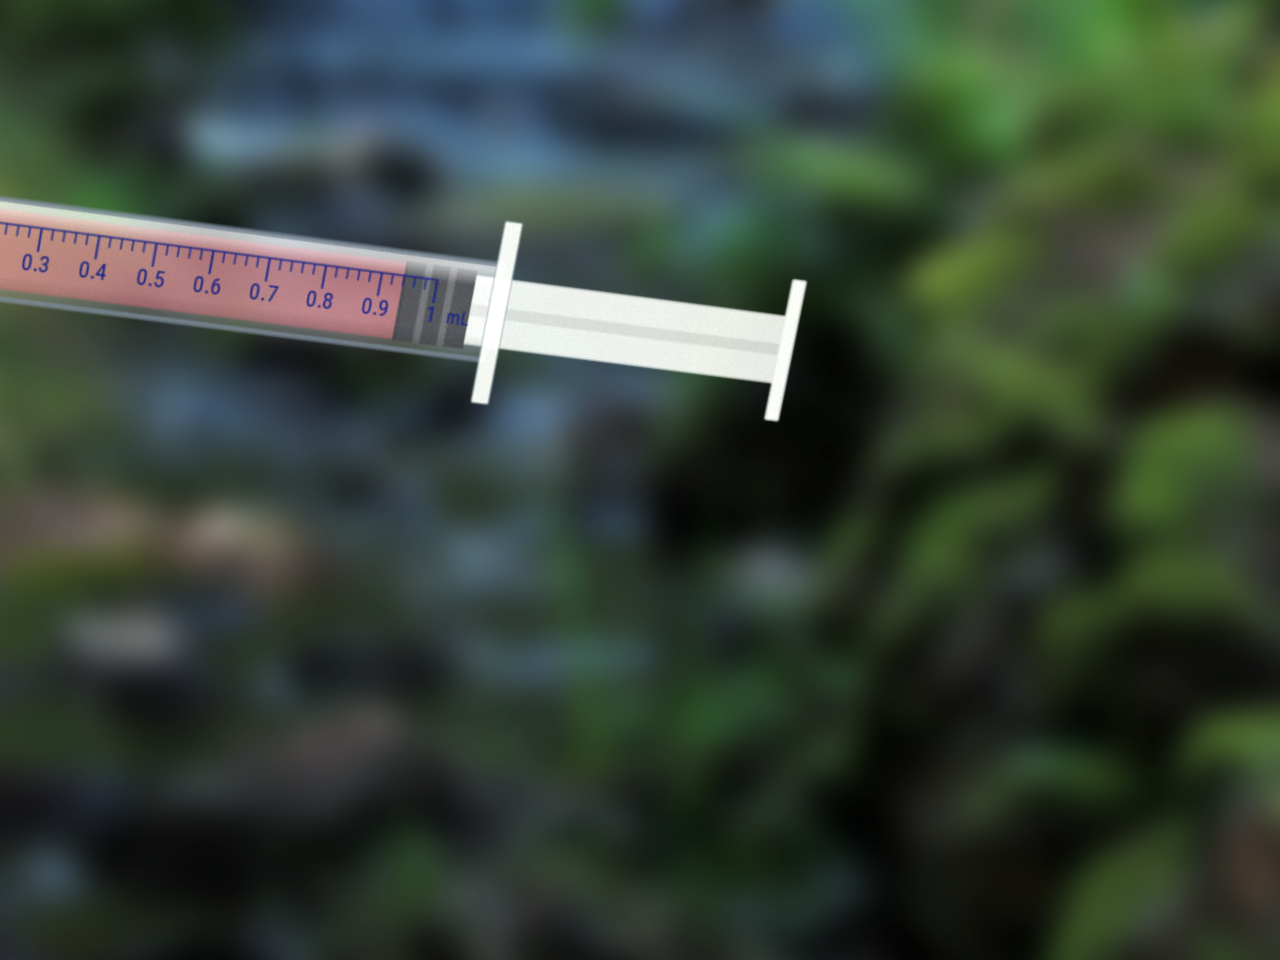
0.94 mL
